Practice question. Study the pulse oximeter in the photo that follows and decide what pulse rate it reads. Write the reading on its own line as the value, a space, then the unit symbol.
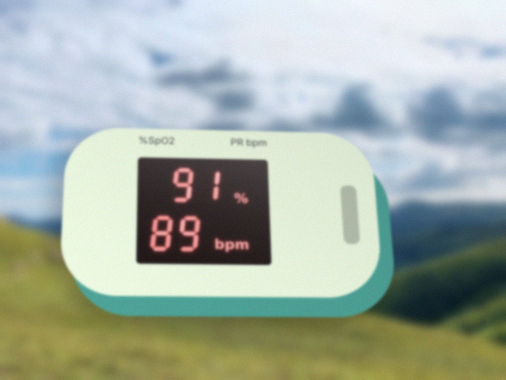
89 bpm
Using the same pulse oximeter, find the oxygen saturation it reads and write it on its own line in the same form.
91 %
